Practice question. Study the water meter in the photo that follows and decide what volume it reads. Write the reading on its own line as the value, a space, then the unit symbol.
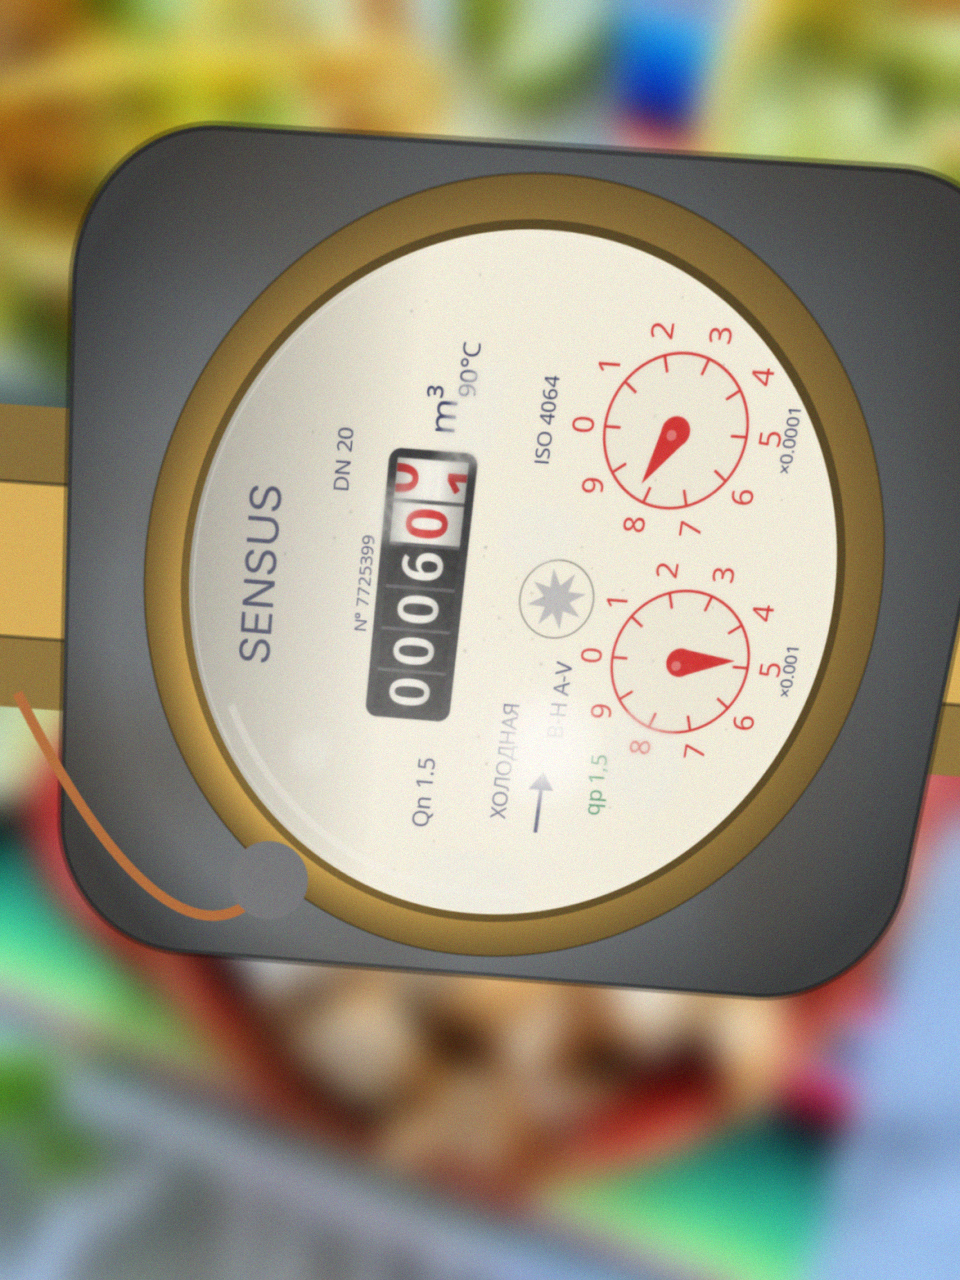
6.0048 m³
